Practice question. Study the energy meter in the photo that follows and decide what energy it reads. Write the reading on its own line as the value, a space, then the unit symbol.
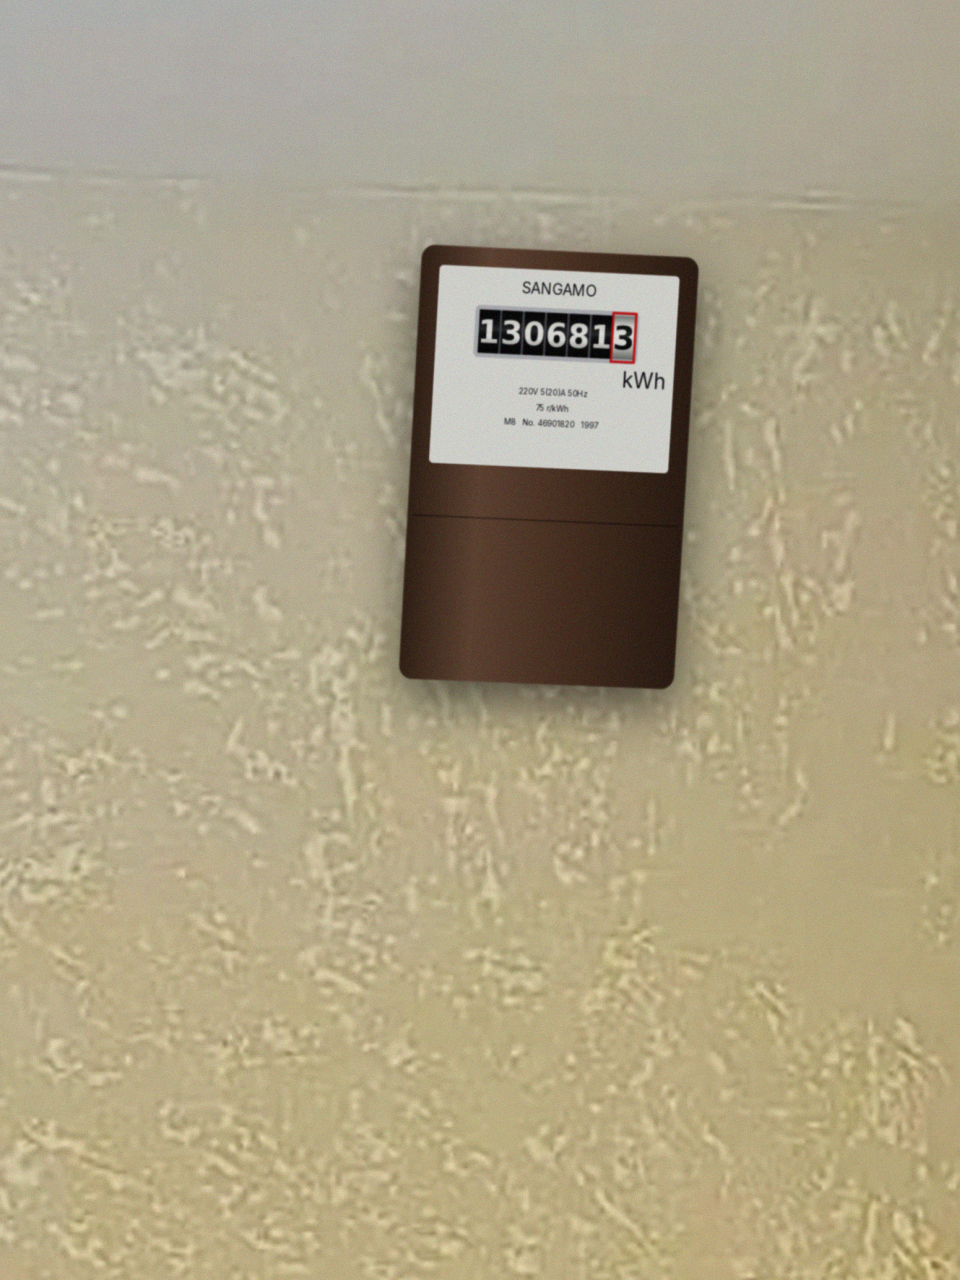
130681.3 kWh
